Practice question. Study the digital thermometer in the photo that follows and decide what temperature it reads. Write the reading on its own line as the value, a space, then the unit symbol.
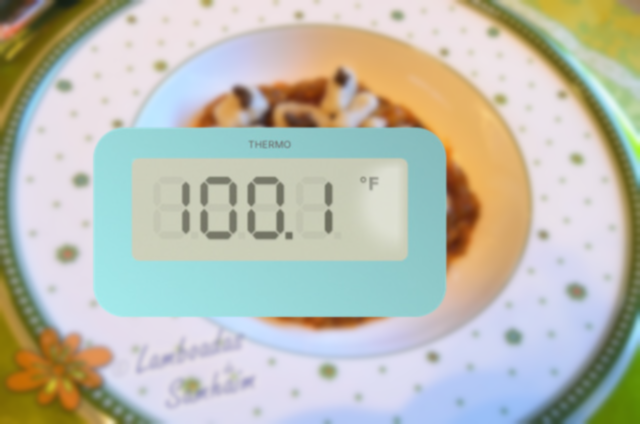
100.1 °F
